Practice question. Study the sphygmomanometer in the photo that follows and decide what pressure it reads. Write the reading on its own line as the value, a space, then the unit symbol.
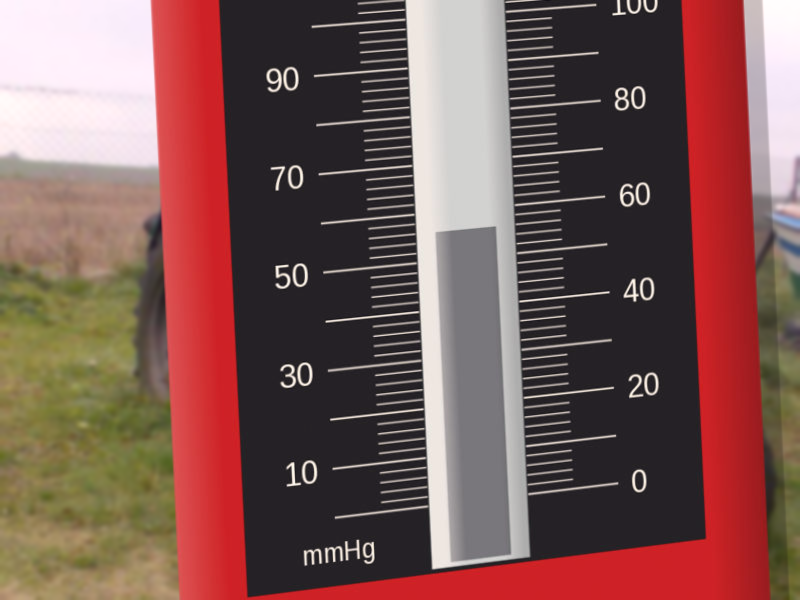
56 mmHg
